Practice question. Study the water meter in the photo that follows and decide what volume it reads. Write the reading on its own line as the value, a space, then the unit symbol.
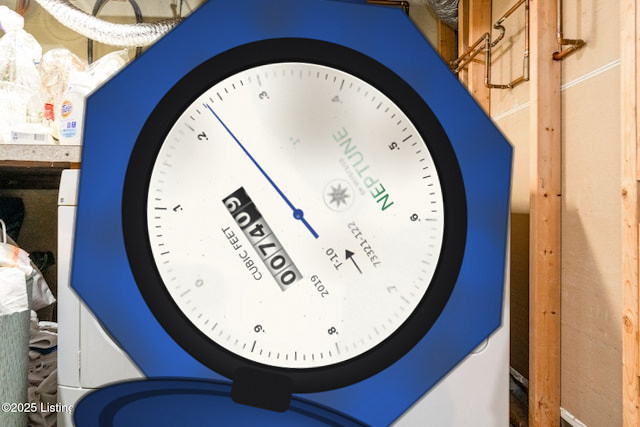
7409.23 ft³
